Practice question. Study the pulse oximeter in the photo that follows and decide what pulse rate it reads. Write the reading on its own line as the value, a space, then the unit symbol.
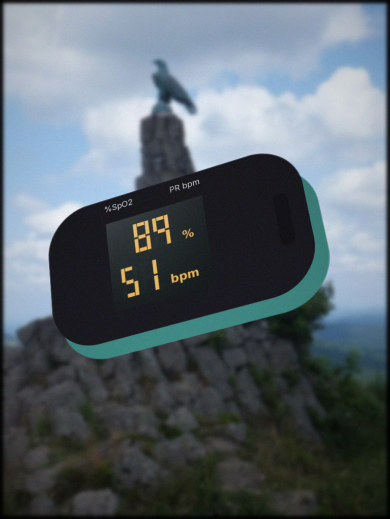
51 bpm
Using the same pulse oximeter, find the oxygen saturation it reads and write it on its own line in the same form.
89 %
